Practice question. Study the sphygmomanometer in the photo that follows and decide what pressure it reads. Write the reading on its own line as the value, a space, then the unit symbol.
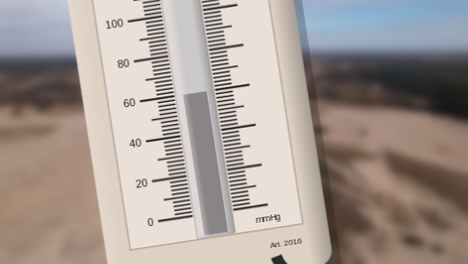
60 mmHg
